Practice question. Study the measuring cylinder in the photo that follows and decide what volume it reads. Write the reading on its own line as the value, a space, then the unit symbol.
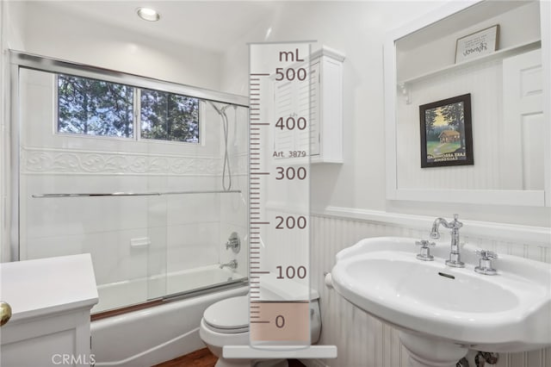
40 mL
